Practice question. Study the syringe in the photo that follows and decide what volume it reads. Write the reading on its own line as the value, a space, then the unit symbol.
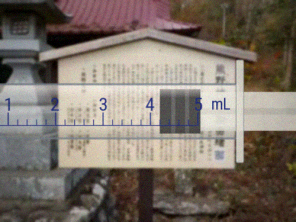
4.2 mL
